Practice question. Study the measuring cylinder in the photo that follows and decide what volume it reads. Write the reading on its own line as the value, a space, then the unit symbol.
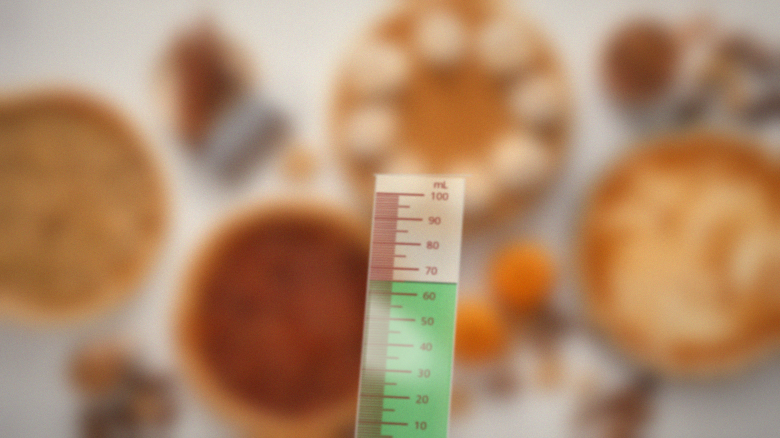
65 mL
